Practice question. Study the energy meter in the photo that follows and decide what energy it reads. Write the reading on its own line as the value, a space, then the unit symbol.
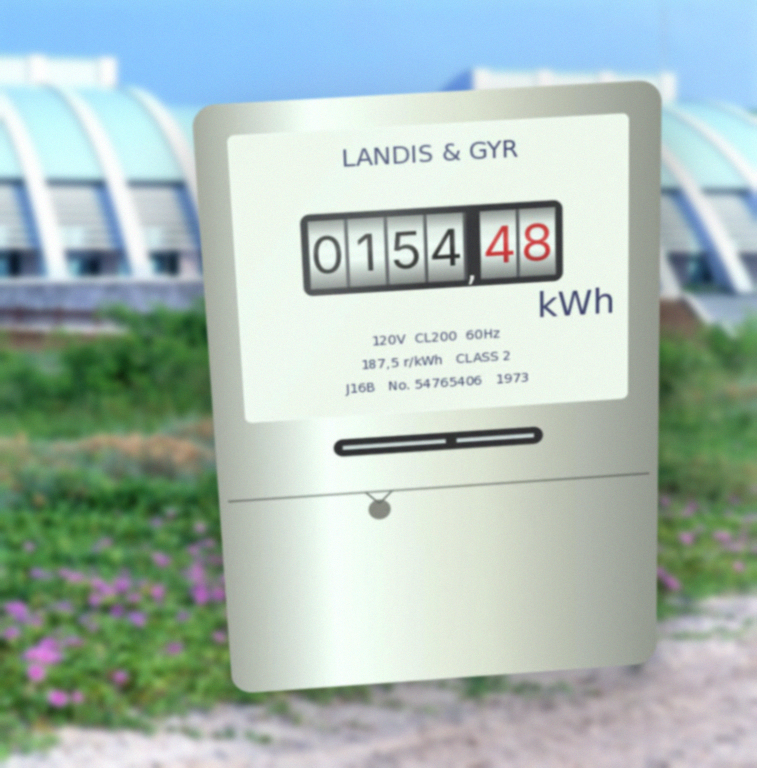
154.48 kWh
